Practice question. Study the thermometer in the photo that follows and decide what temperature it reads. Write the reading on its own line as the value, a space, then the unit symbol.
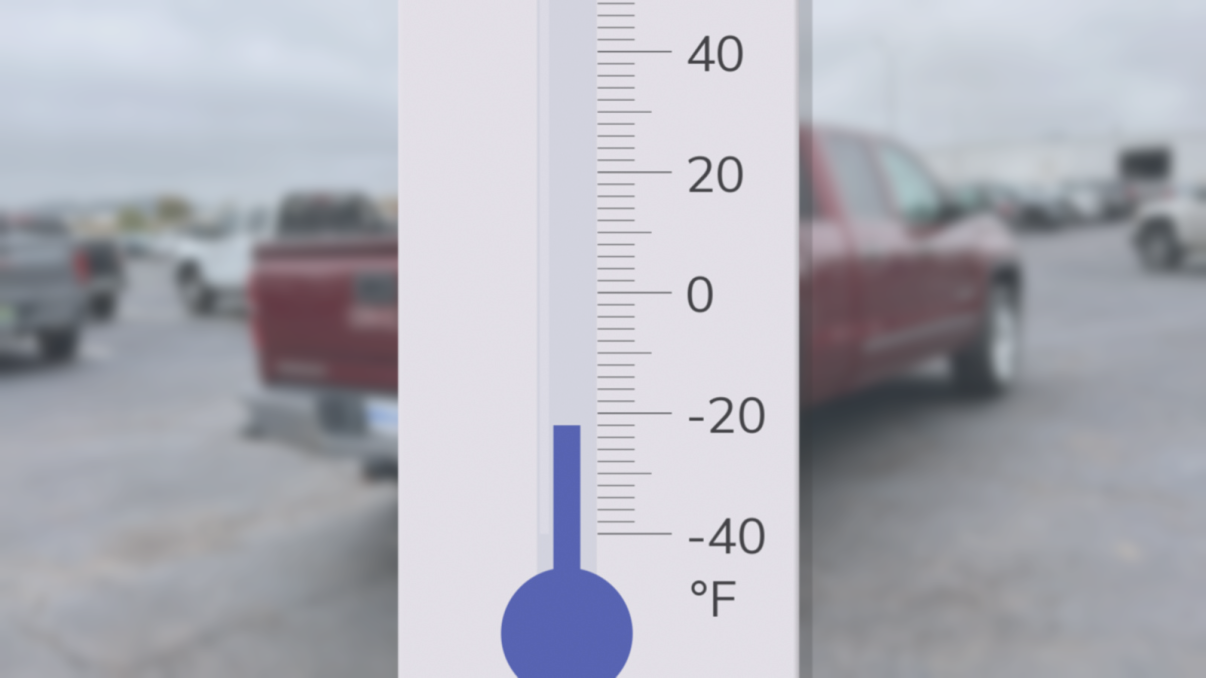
-22 °F
